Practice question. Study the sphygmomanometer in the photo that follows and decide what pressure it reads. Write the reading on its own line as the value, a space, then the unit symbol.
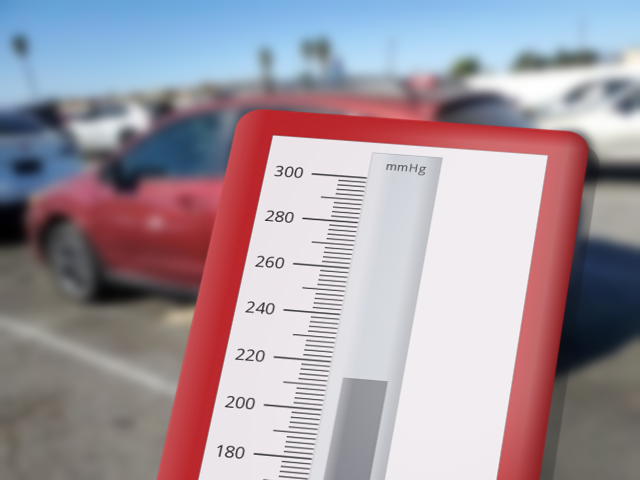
214 mmHg
